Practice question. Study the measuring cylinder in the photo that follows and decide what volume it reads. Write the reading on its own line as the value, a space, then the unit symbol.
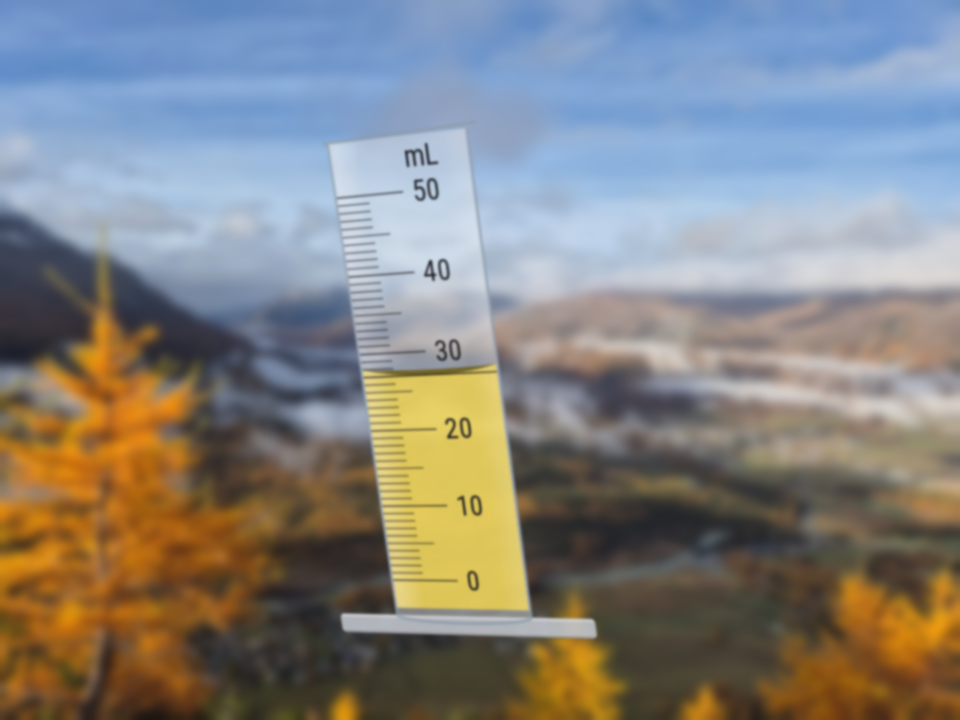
27 mL
